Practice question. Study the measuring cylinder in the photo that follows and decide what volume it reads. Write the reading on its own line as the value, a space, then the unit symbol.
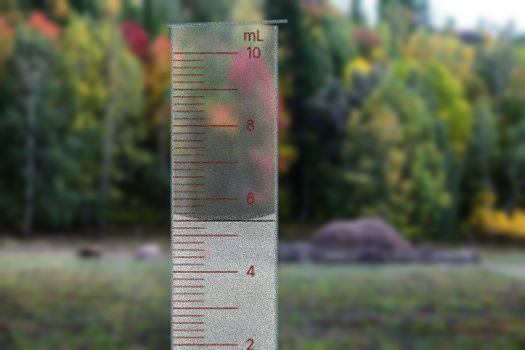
5.4 mL
